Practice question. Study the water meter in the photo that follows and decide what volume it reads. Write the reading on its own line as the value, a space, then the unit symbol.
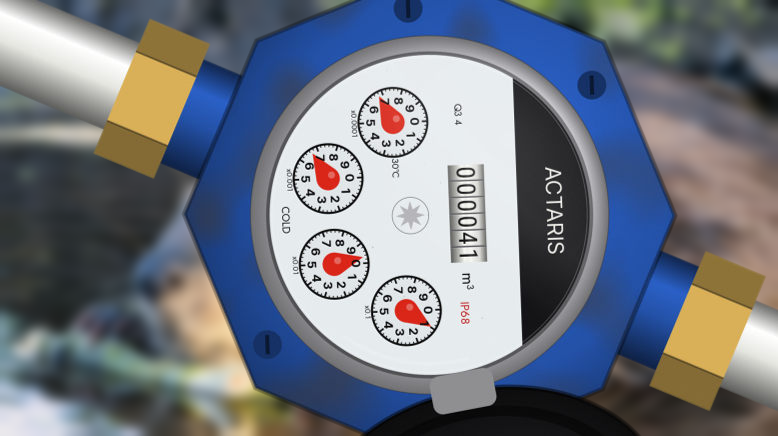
41.0966 m³
